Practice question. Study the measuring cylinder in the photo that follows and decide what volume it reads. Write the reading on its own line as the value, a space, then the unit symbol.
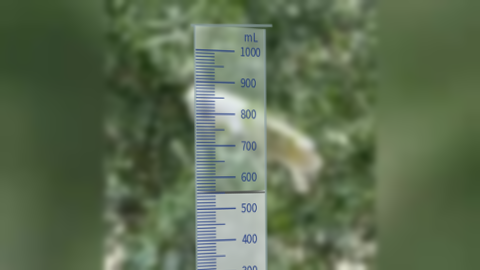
550 mL
